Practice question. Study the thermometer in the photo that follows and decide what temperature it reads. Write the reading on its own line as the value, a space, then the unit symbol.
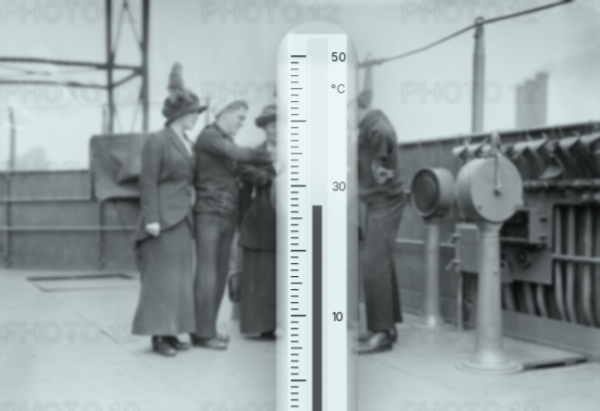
27 °C
